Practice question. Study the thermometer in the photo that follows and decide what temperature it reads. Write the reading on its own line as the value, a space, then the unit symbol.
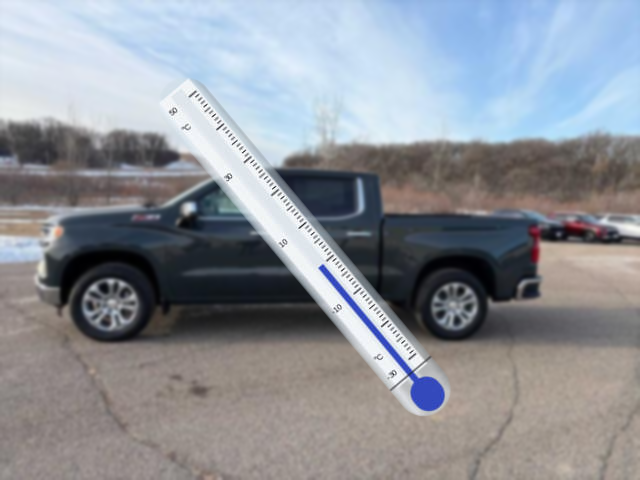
0 °C
